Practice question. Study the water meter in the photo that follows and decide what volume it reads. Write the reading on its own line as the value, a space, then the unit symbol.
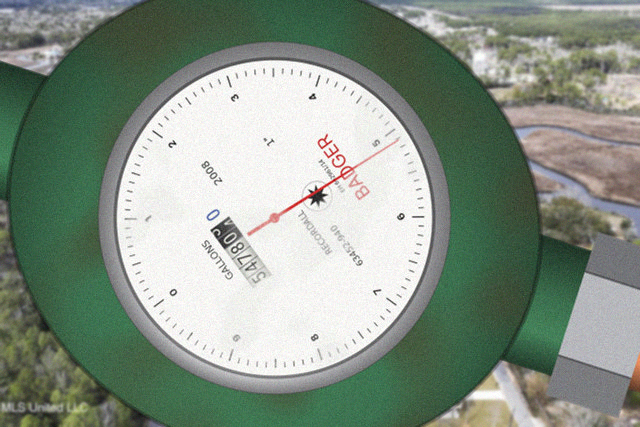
5478035.1 gal
